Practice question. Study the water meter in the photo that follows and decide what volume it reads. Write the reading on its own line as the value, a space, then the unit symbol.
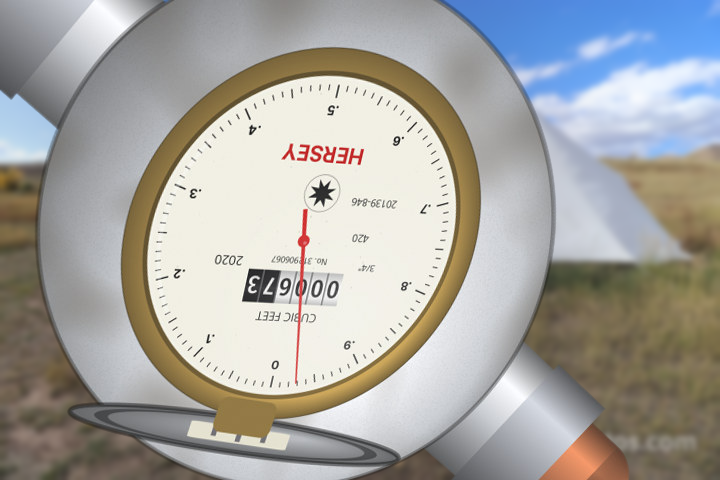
672.97 ft³
